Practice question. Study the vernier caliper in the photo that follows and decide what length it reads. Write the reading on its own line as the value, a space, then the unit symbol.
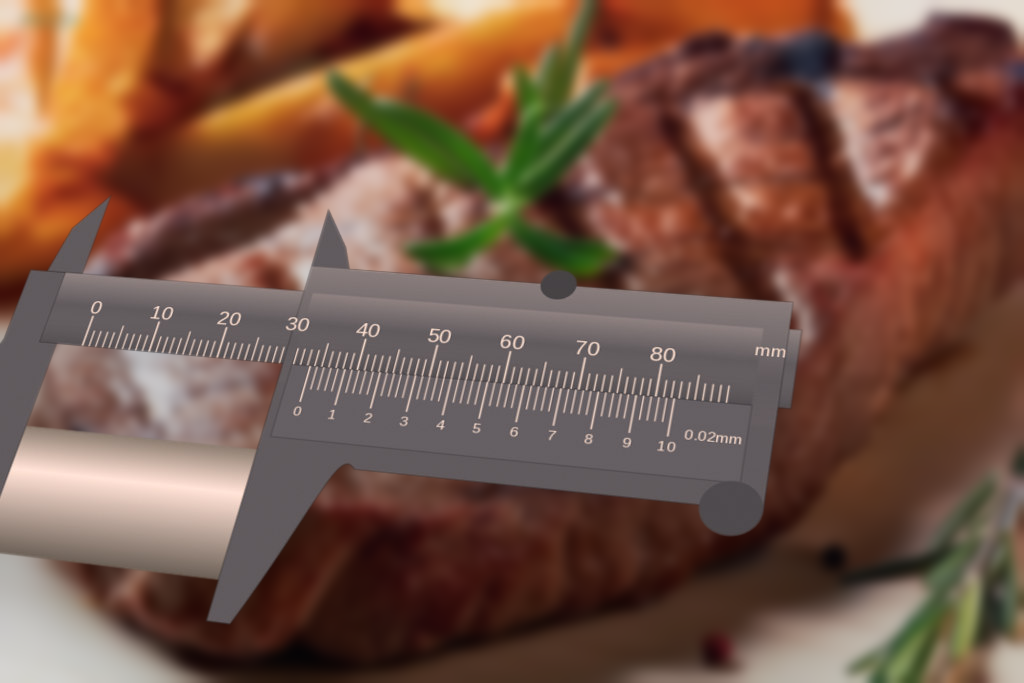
33.4 mm
